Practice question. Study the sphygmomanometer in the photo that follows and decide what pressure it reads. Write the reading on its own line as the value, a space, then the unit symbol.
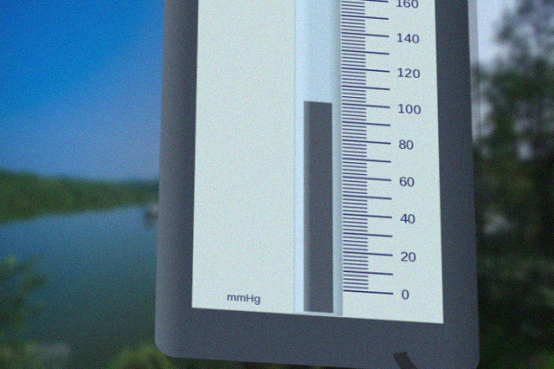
100 mmHg
